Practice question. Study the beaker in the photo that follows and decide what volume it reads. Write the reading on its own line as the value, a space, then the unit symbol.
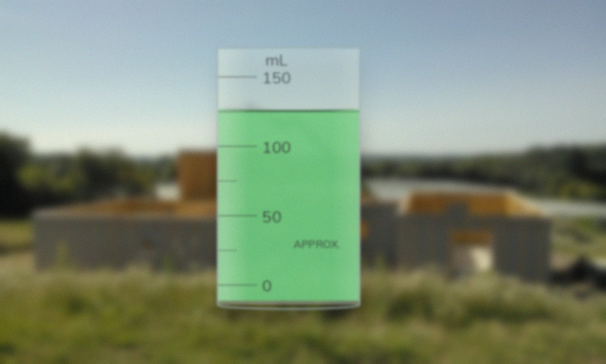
125 mL
